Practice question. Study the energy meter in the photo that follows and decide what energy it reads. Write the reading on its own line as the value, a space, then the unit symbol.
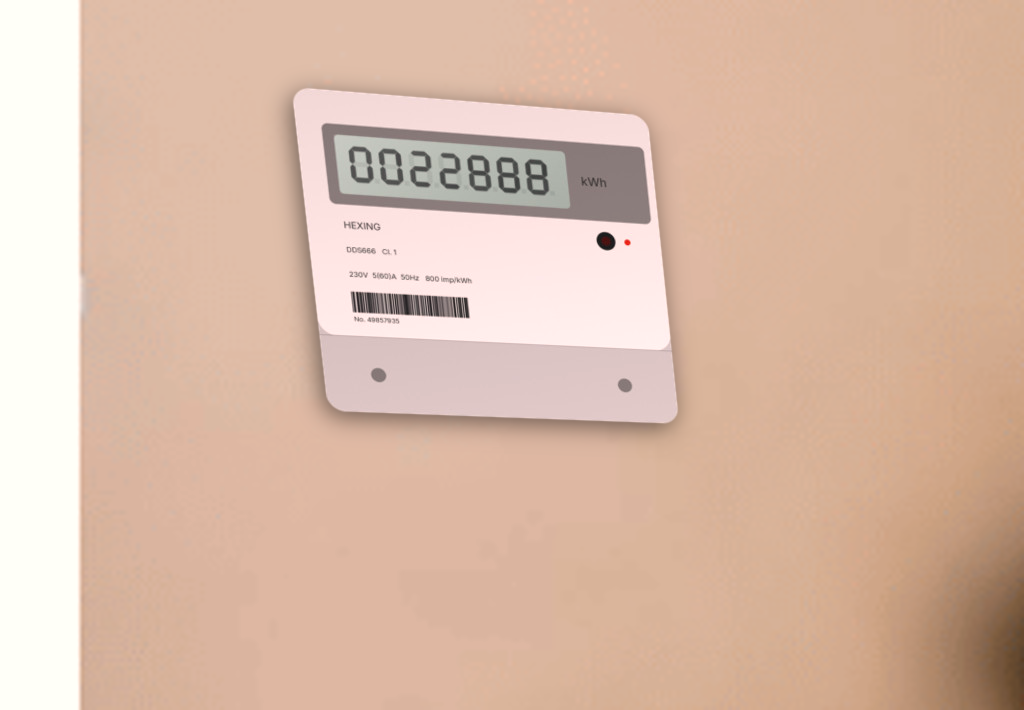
22888 kWh
